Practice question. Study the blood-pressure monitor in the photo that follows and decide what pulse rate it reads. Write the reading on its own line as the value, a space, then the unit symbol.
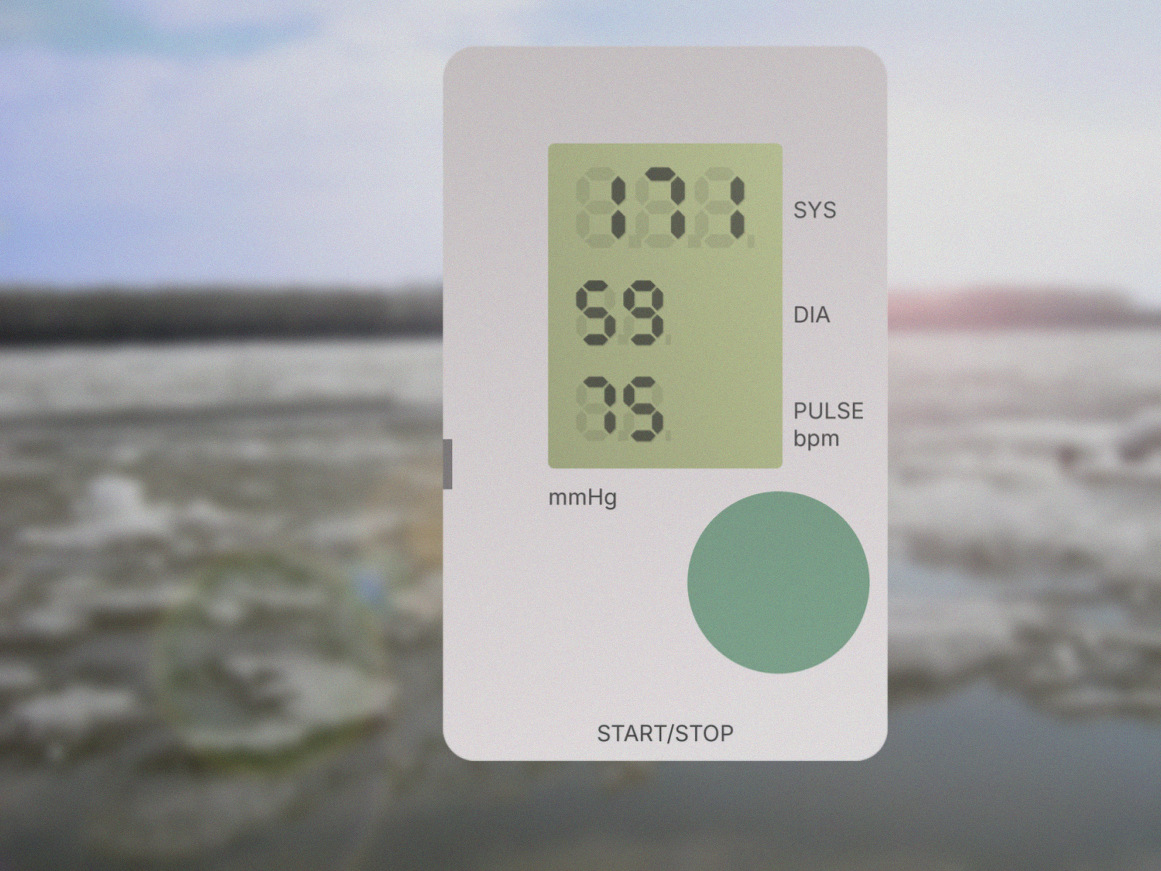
75 bpm
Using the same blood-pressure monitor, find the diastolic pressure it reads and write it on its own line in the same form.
59 mmHg
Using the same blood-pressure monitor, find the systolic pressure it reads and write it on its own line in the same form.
171 mmHg
